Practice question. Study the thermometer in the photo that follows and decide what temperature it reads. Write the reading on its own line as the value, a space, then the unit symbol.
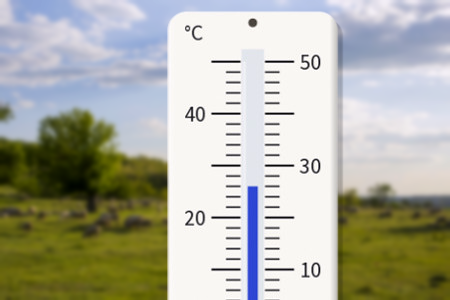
26 °C
